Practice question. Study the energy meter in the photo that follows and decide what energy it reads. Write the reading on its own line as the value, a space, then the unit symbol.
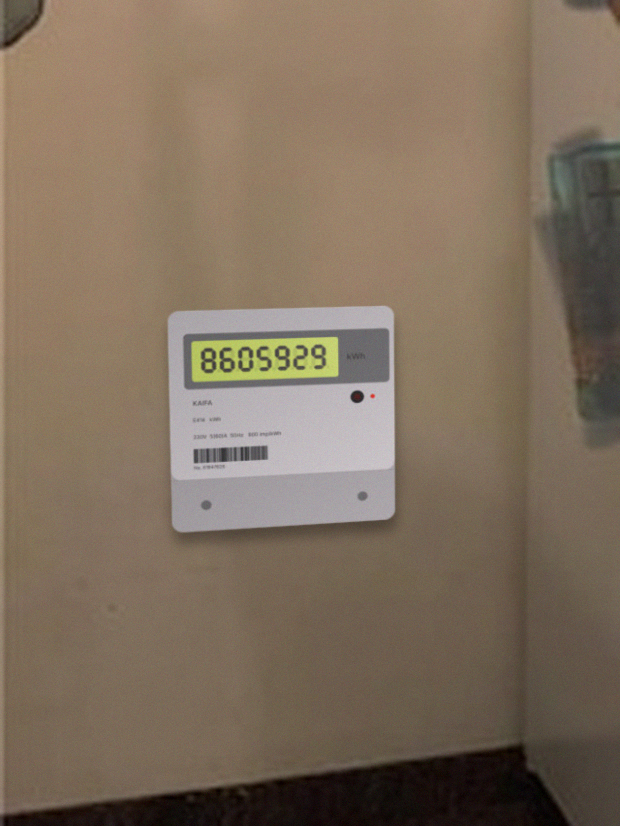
8605929 kWh
